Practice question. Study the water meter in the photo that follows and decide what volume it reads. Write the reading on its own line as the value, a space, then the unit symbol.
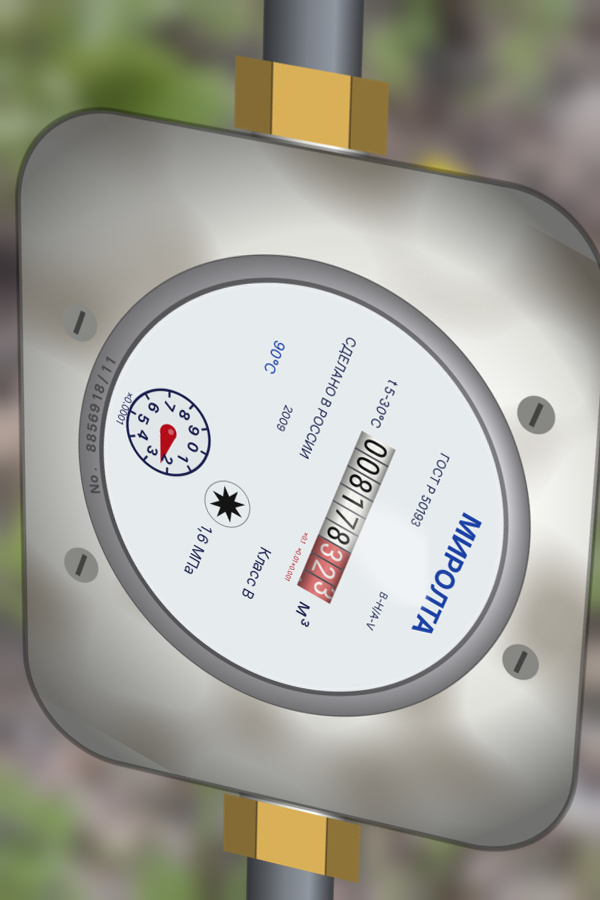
8178.3232 m³
